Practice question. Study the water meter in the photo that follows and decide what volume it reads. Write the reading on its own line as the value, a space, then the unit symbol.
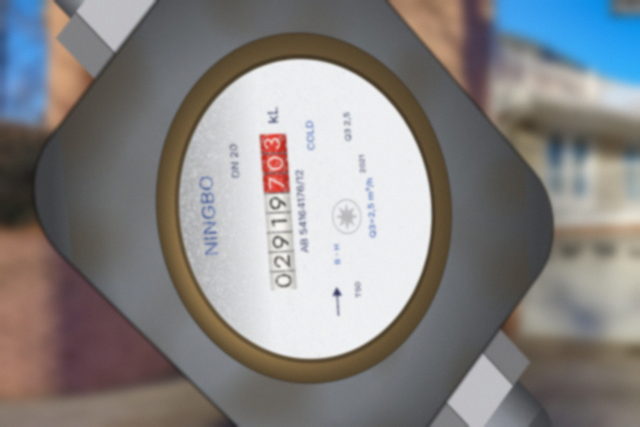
2919.703 kL
